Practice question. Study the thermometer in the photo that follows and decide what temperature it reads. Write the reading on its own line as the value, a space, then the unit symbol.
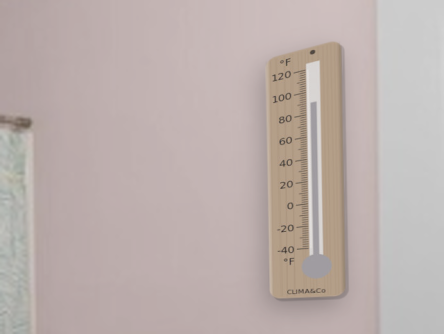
90 °F
